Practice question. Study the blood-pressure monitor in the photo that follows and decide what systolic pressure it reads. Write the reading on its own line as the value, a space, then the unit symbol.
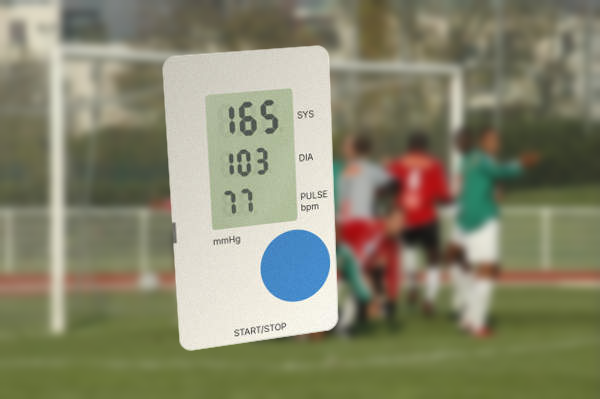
165 mmHg
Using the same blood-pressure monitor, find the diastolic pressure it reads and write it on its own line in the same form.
103 mmHg
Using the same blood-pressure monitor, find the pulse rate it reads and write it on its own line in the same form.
77 bpm
